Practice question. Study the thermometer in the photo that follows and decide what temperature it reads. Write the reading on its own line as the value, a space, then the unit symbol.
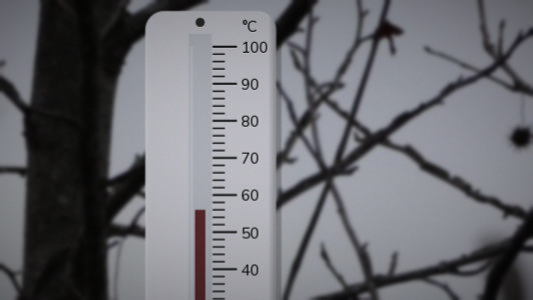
56 °C
